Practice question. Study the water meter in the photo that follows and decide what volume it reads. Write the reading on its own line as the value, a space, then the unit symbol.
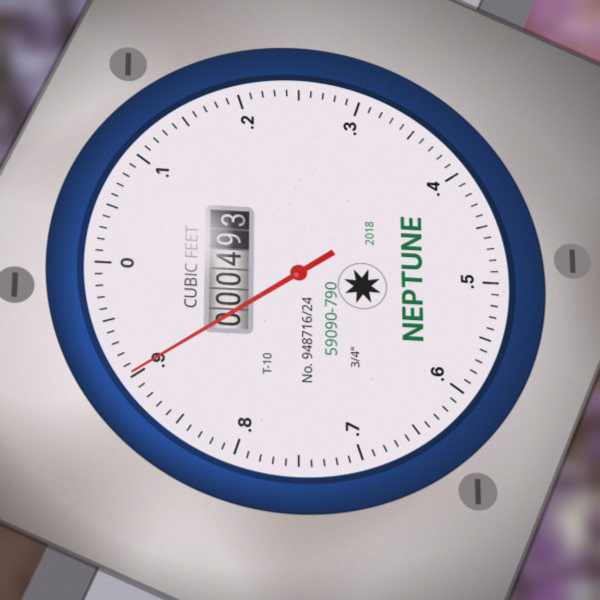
492.90 ft³
